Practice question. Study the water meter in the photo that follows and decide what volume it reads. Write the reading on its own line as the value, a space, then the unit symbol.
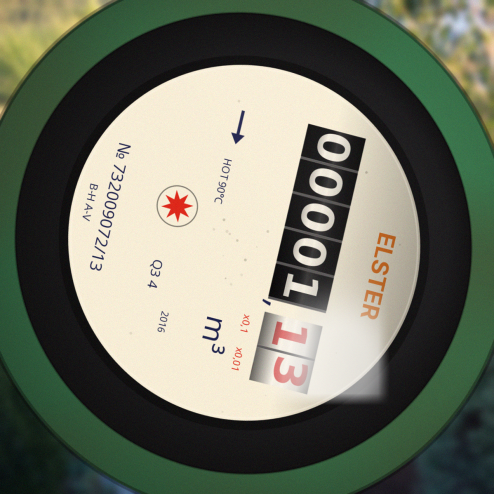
1.13 m³
